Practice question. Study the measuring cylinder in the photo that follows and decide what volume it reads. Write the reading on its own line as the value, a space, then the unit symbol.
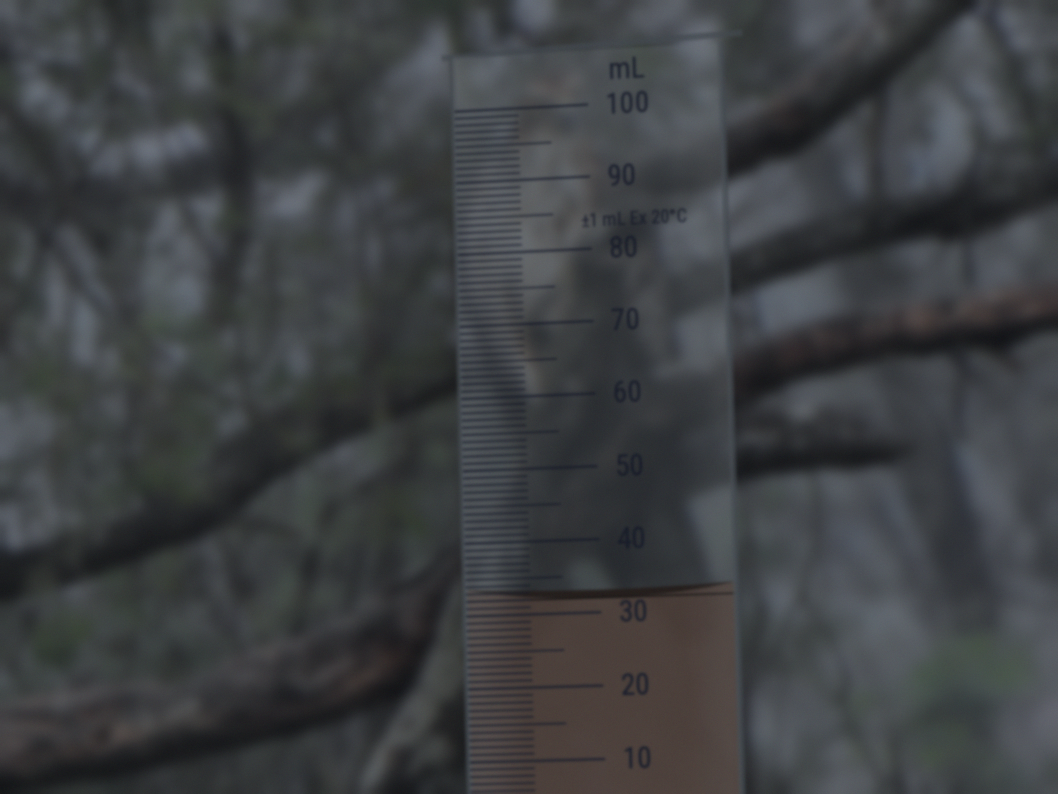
32 mL
